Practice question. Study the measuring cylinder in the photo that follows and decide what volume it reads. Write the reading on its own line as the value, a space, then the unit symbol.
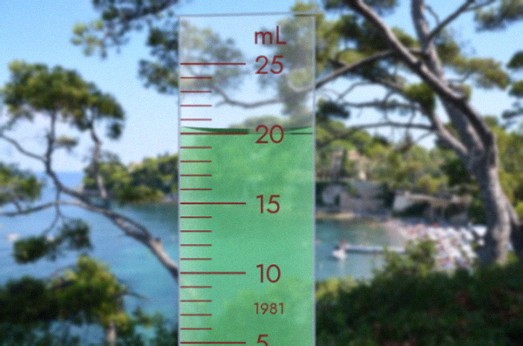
20 mL
